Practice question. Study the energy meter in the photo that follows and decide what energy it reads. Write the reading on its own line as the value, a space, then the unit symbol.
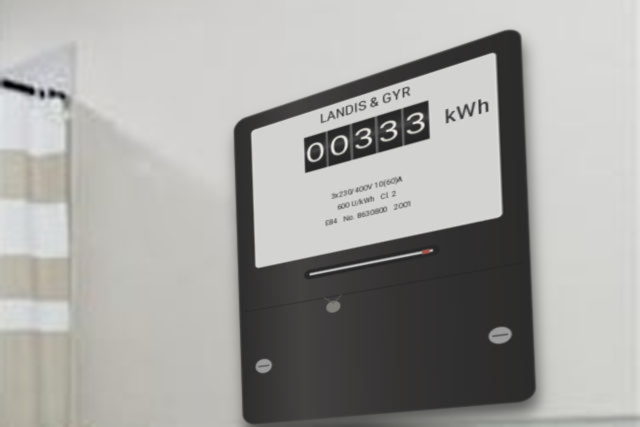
333 kWh
